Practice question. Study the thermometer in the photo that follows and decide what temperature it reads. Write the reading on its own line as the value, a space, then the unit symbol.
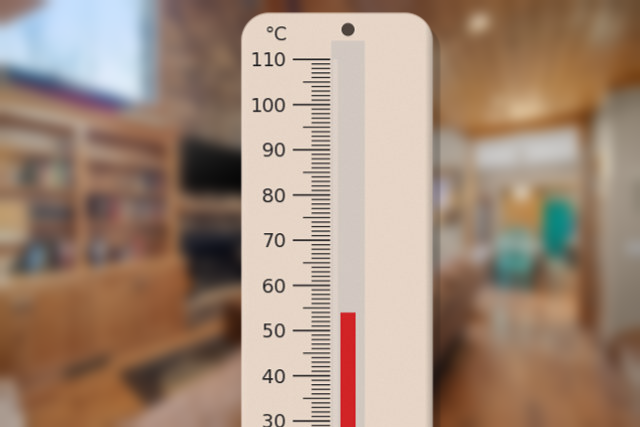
54 °C
